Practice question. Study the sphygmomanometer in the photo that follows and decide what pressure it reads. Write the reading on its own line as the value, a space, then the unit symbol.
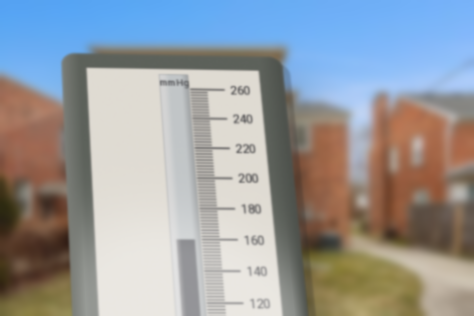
160 mmHg
